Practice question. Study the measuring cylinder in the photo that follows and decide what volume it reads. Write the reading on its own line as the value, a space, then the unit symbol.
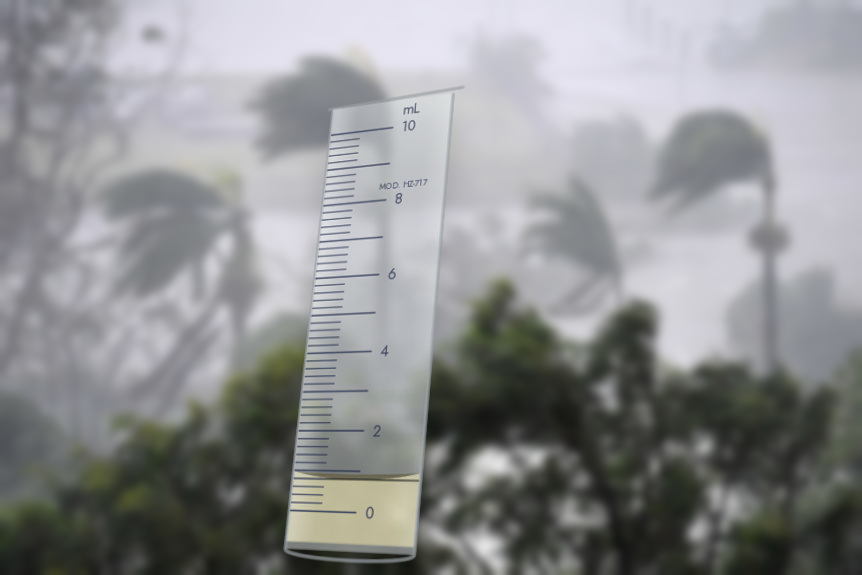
0.8 mL
